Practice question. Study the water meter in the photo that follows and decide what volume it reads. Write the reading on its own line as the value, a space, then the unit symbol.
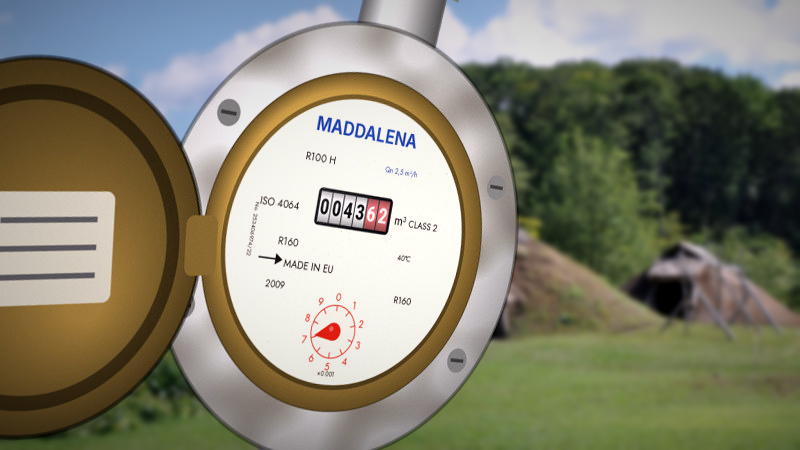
43.627 m³
